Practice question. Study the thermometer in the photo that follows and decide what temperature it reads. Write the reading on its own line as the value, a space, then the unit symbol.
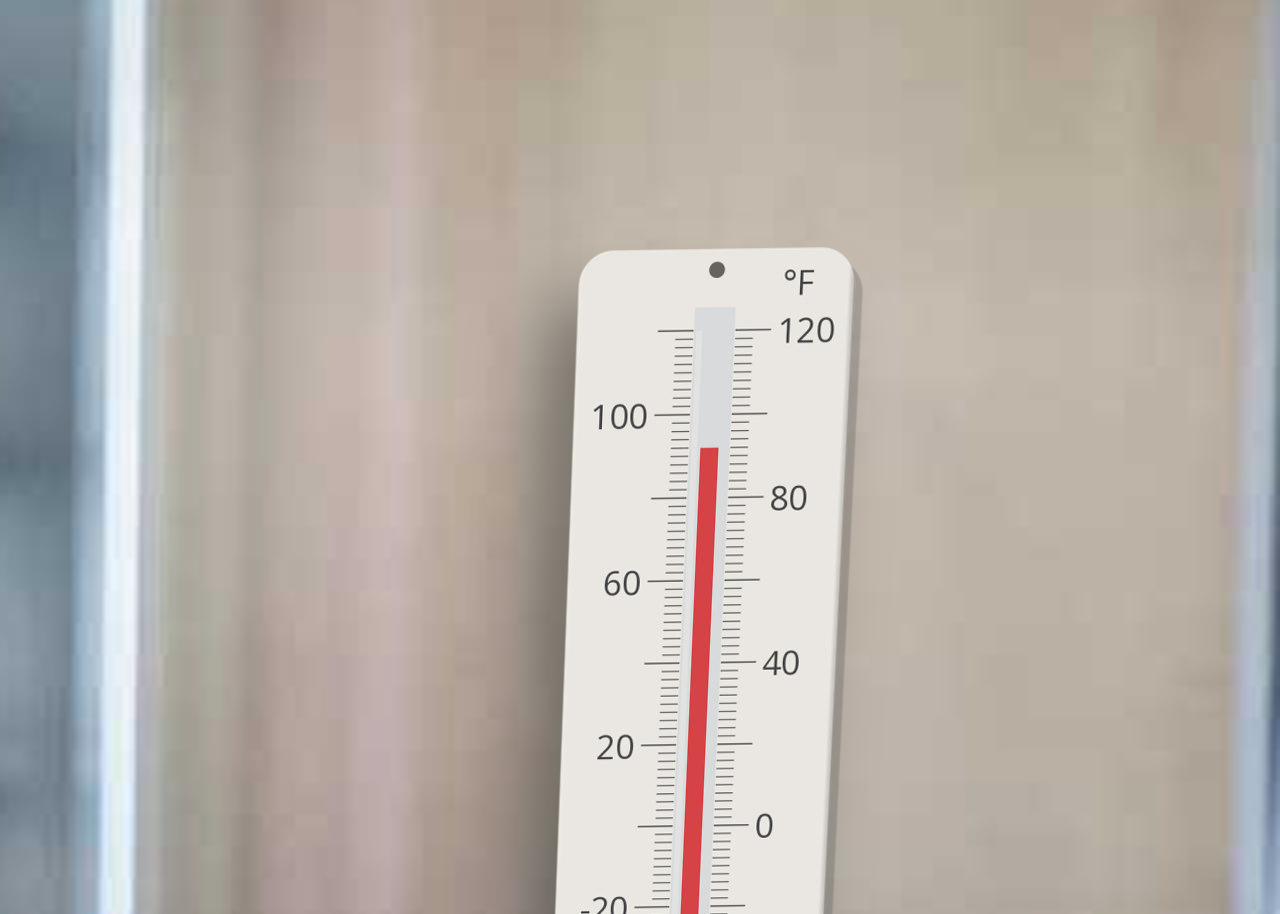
92 °F
